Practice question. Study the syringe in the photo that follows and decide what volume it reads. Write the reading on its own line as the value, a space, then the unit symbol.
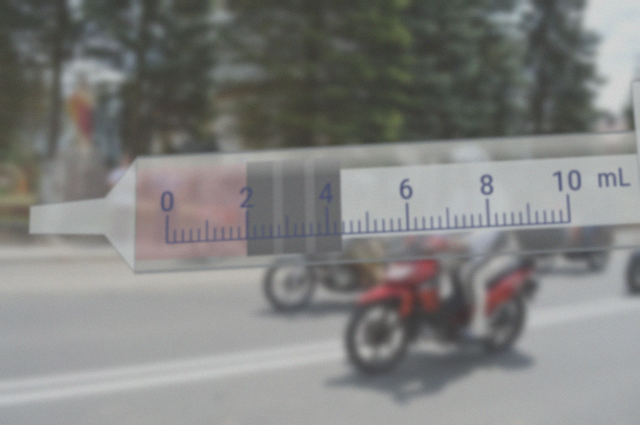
2 mL
